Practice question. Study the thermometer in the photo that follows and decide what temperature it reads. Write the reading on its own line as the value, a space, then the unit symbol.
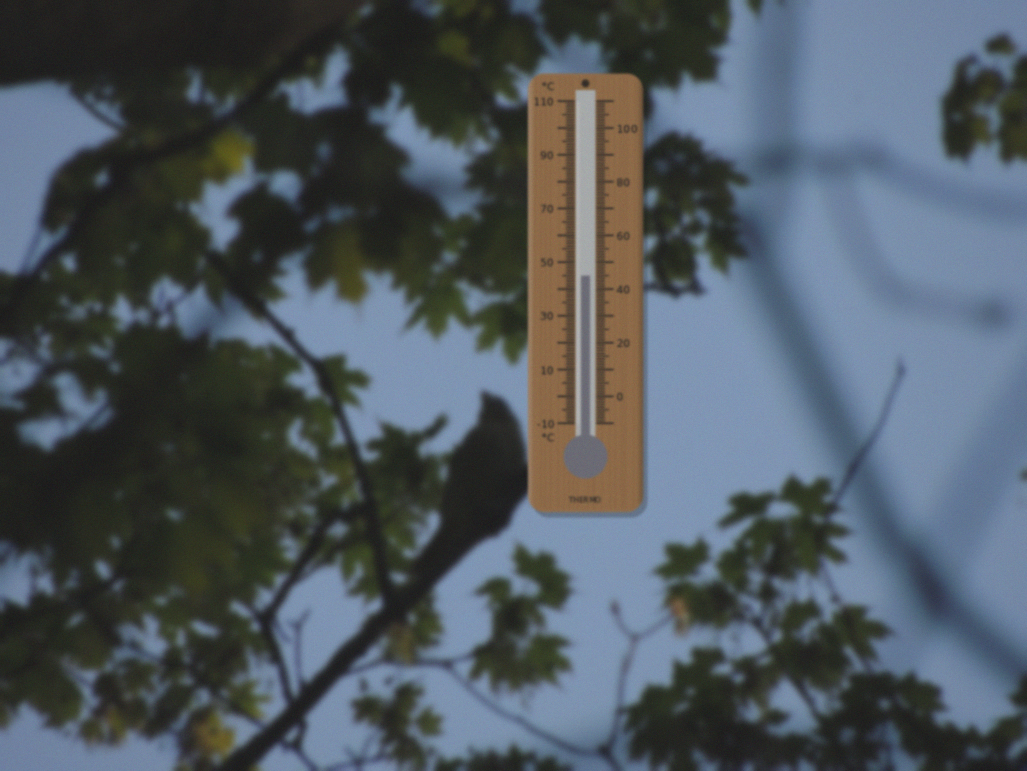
45 °C
